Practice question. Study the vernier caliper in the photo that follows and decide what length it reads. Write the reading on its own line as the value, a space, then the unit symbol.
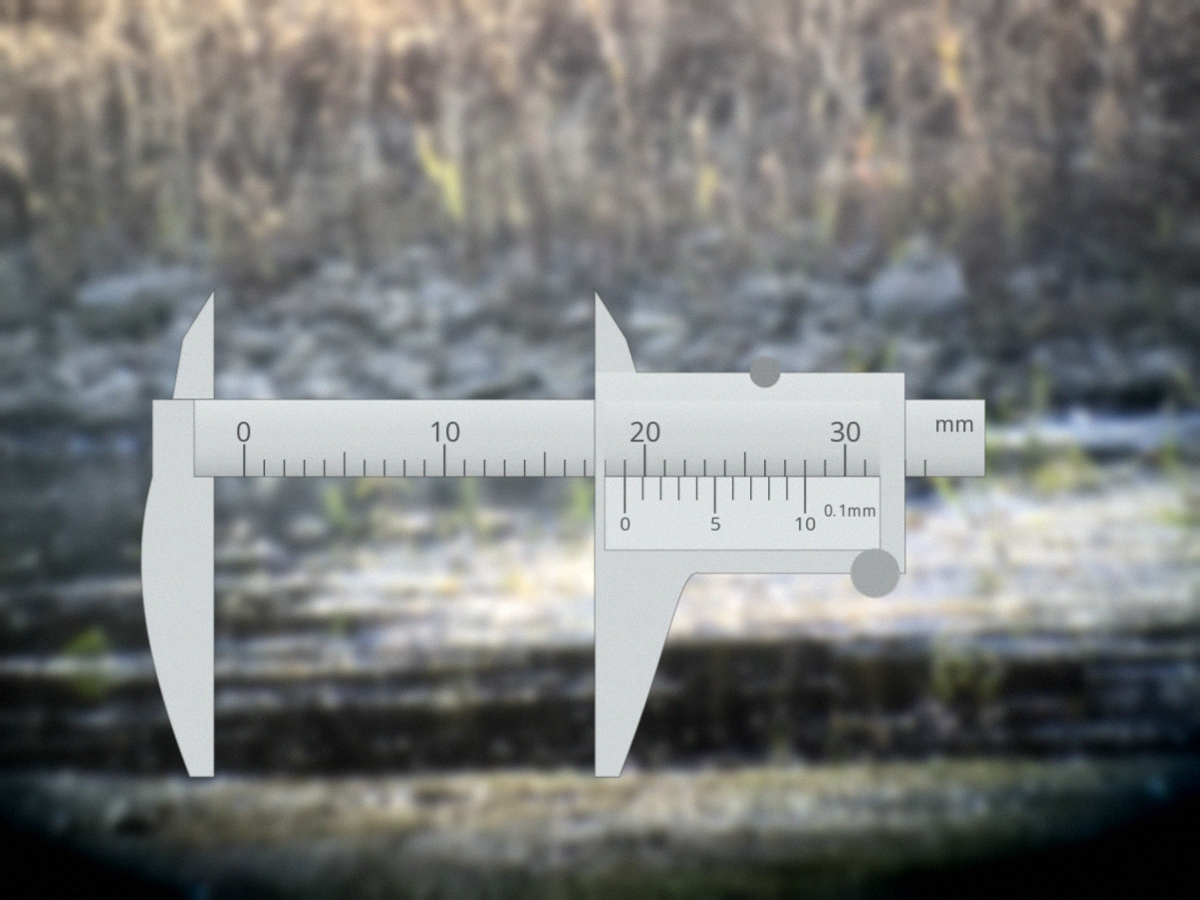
19.0 mm
